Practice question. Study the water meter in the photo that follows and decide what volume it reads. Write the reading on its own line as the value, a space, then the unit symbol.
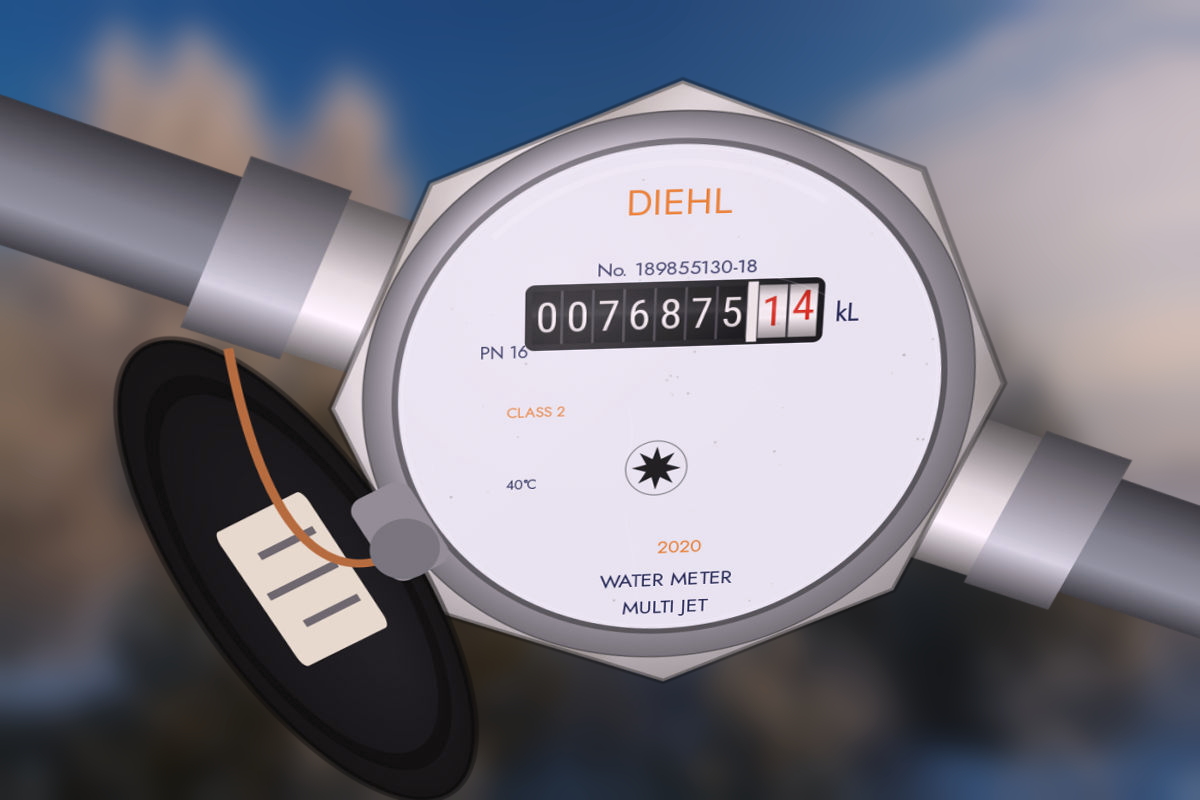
76875.14 kL
